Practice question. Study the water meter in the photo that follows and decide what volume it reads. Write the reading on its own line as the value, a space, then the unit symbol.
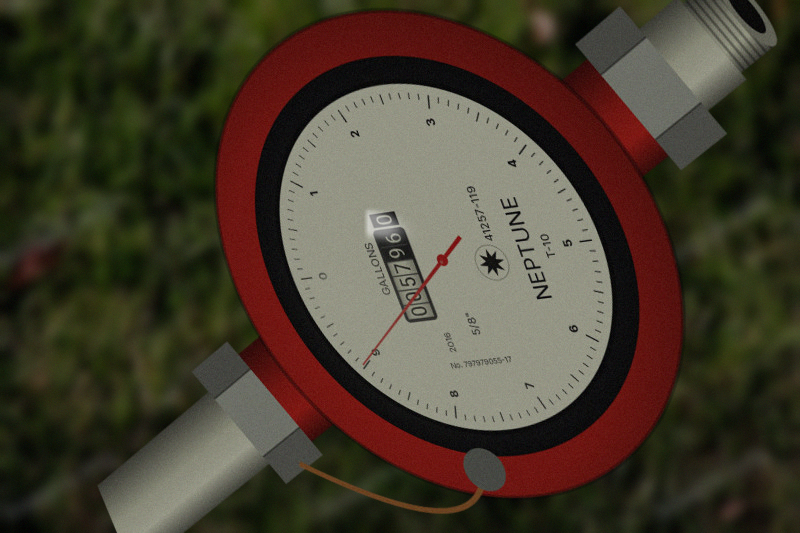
57959.0 gal
